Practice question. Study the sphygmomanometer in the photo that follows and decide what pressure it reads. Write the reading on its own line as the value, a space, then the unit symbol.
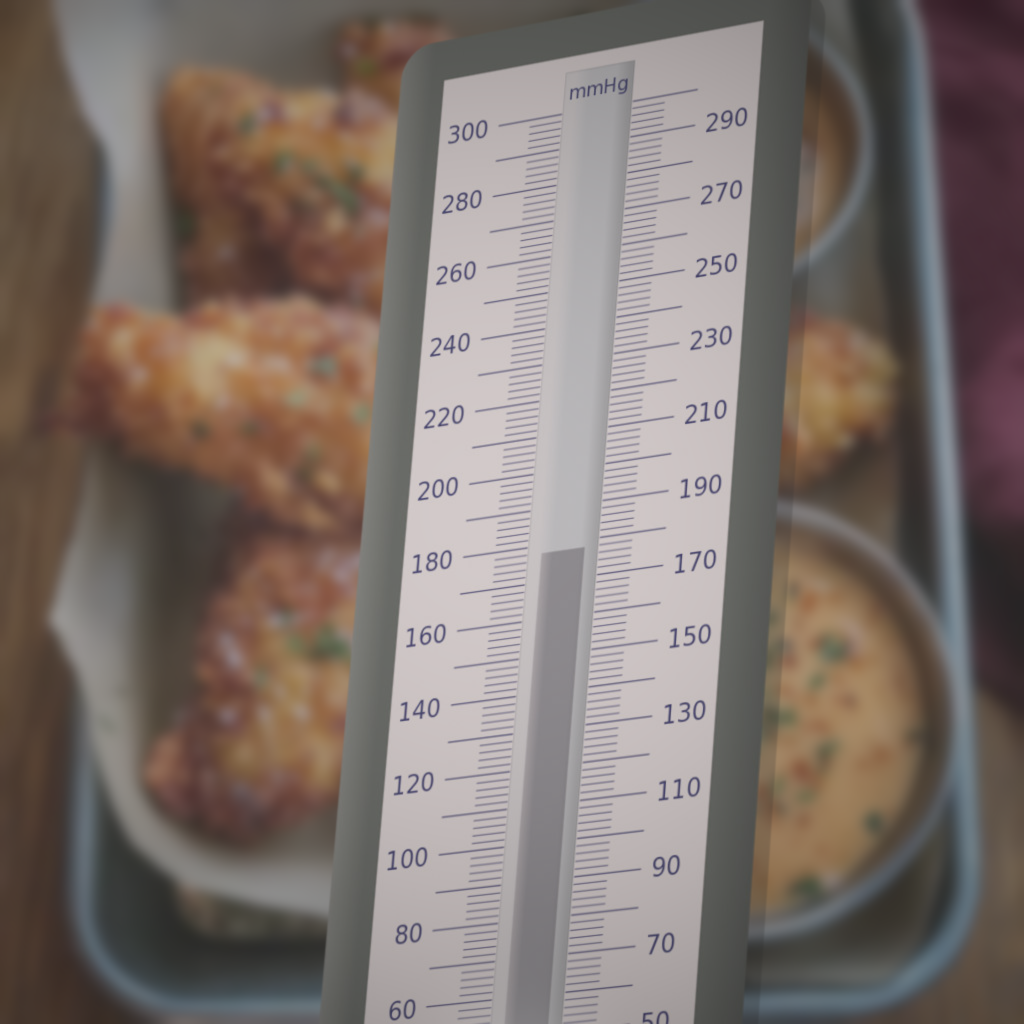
178 mmHg
